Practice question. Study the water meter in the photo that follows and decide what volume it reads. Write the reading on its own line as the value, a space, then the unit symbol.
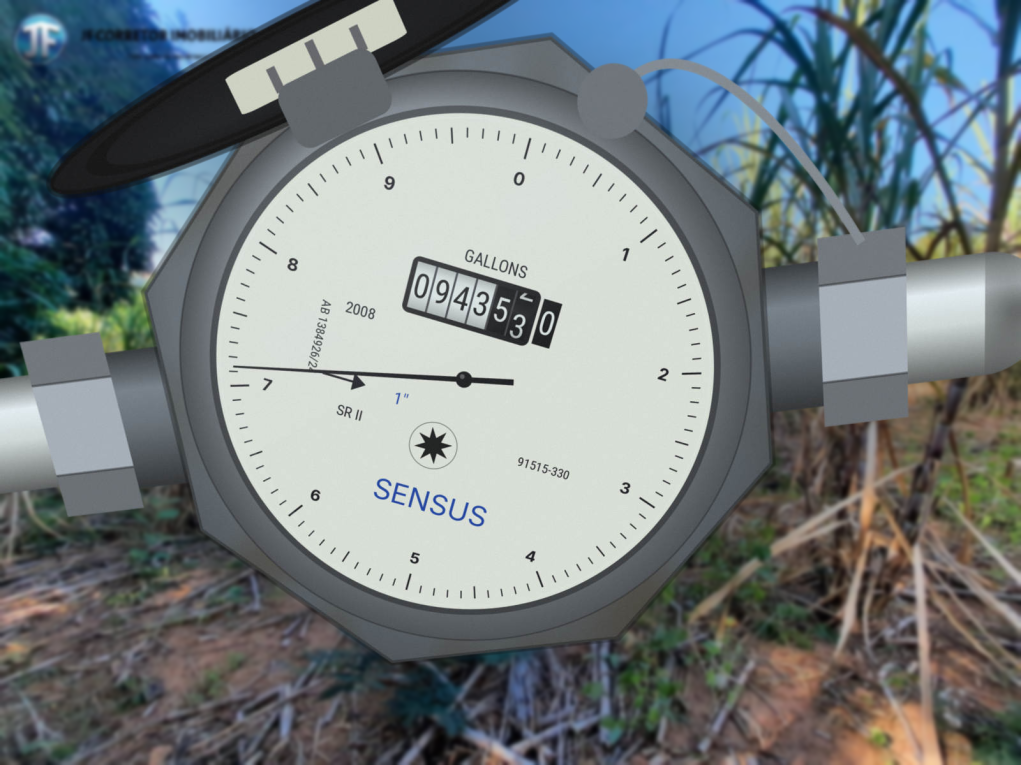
943527.1 gal
